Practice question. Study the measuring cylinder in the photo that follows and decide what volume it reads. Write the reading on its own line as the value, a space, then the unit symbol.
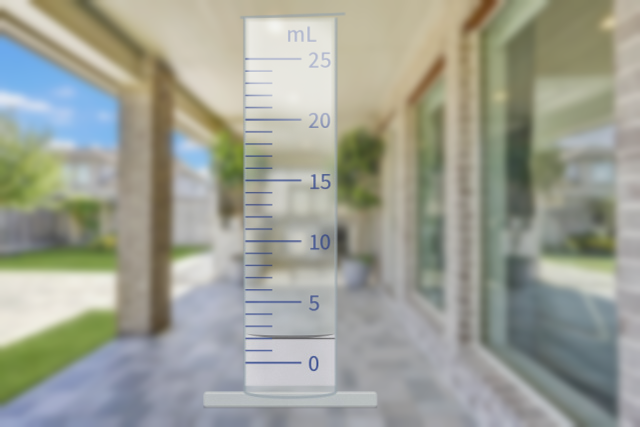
2 mL
